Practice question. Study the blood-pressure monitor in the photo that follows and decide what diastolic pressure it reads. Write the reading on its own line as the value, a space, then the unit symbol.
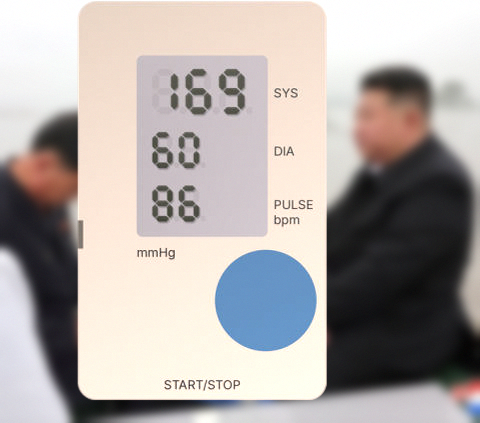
60 mmHg
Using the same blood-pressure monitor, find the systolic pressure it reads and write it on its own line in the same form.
169 mmHg
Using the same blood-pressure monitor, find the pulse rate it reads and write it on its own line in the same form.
86 bpm
